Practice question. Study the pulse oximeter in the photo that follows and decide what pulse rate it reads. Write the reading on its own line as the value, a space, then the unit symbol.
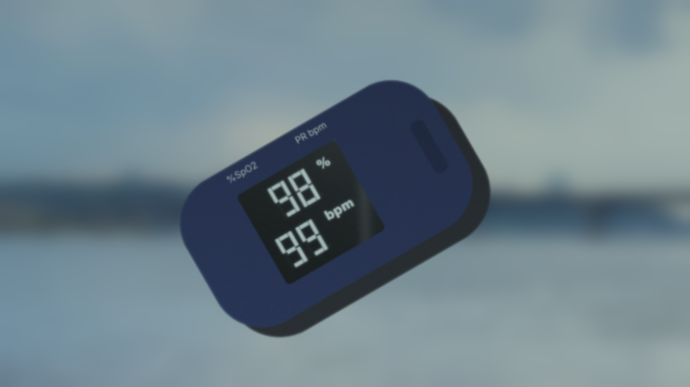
99 bpm
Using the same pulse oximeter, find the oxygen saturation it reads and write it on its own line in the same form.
98 %
